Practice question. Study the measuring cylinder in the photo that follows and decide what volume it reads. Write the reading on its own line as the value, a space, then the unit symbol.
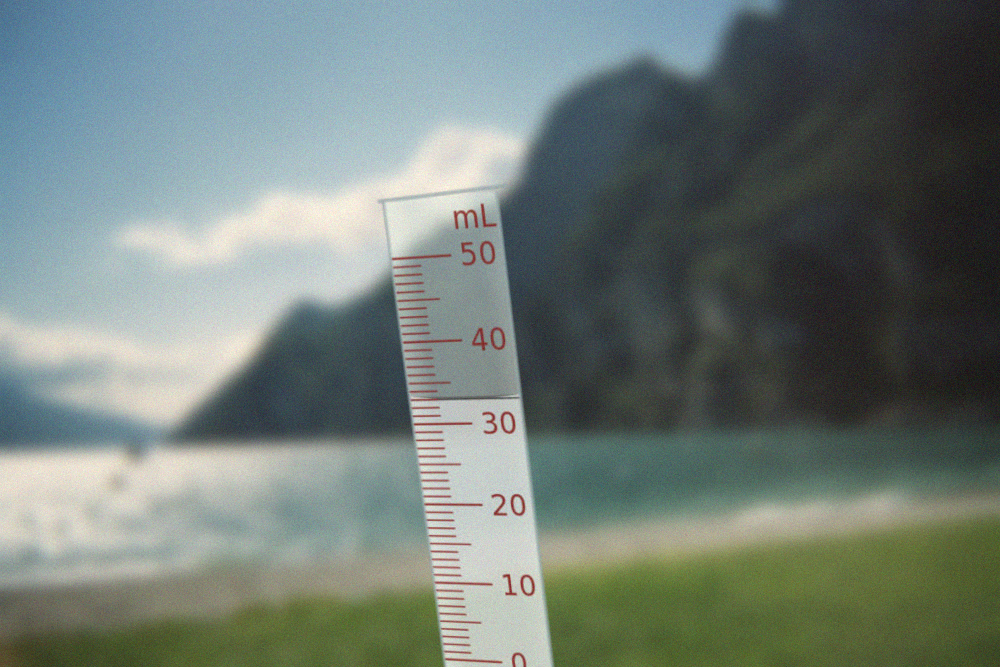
33 mL
